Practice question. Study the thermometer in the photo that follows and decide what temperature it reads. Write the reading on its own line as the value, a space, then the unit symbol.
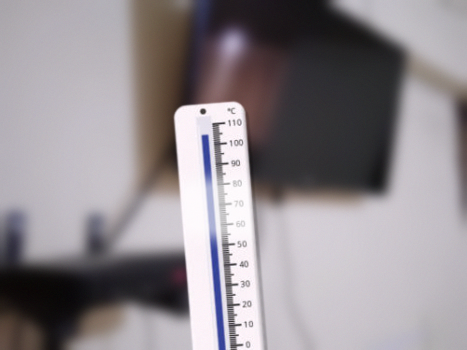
105 °C
